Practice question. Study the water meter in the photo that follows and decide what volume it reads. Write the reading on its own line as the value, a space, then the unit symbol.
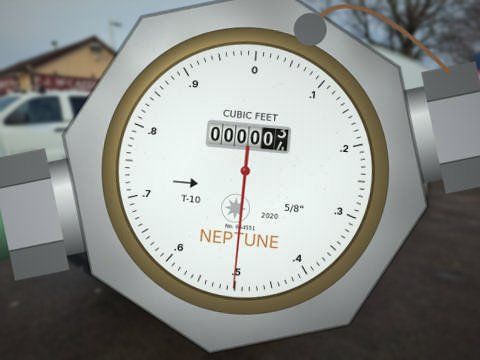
3.50 ft³
